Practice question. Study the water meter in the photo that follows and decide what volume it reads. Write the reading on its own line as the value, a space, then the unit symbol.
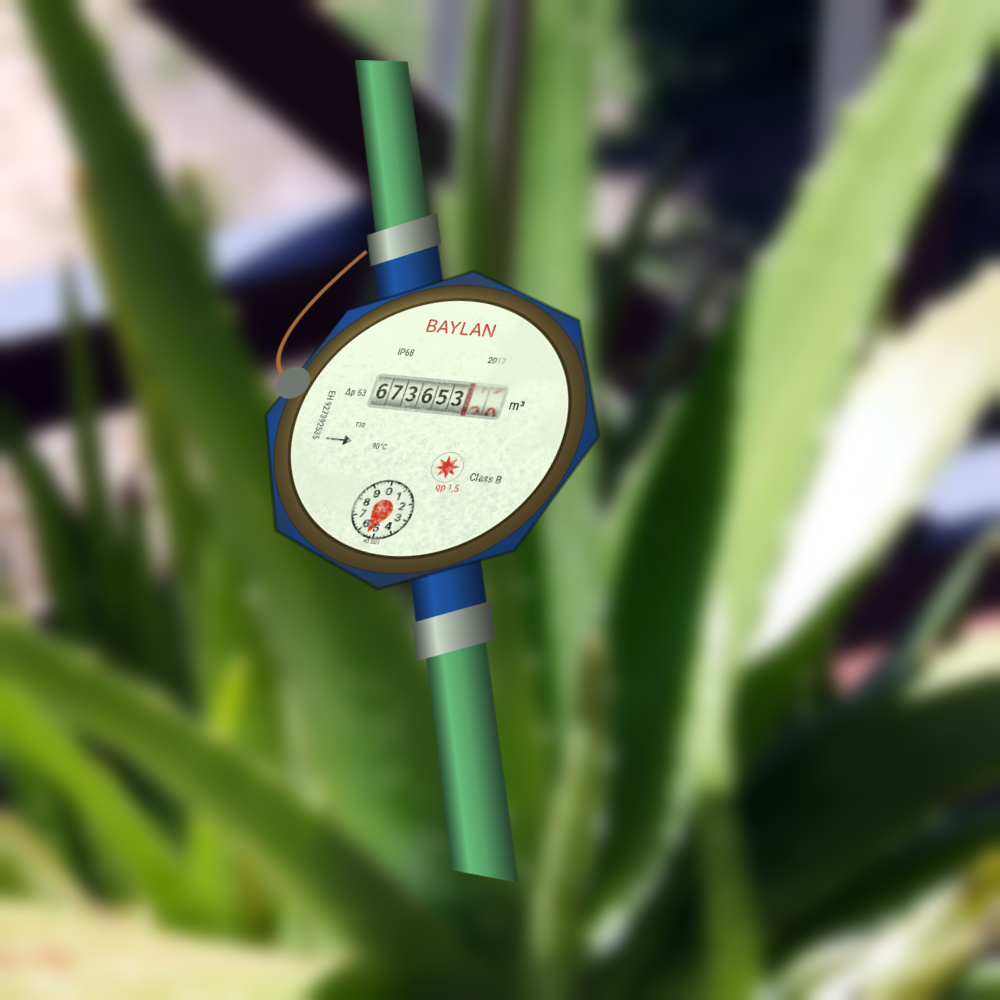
673653.195 m³
